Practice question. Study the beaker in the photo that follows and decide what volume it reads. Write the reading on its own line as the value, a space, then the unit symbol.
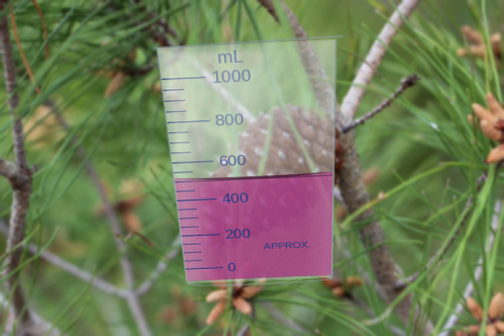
500 mL
